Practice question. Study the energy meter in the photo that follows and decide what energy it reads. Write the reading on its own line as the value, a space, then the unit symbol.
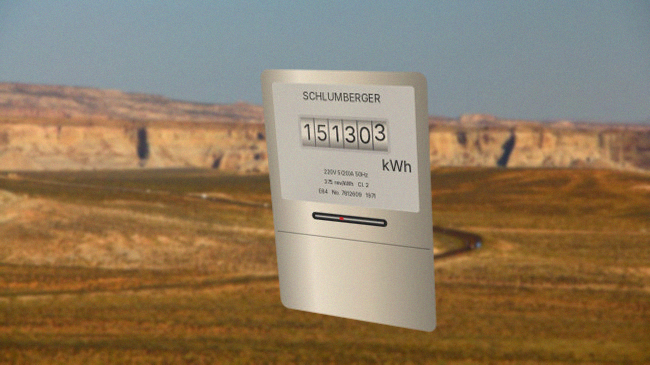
151303 kWh
